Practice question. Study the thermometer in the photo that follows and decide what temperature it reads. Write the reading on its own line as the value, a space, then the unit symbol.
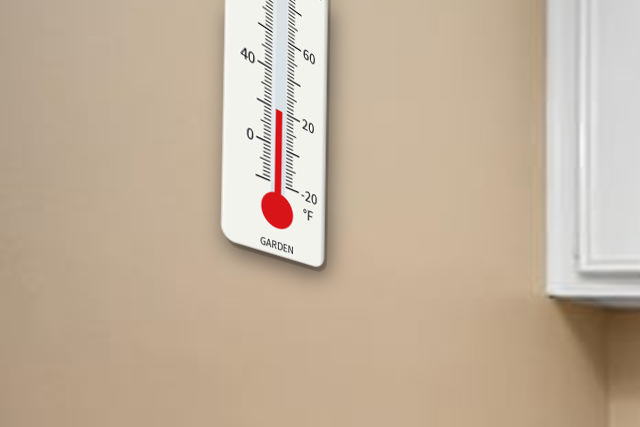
20 °F
